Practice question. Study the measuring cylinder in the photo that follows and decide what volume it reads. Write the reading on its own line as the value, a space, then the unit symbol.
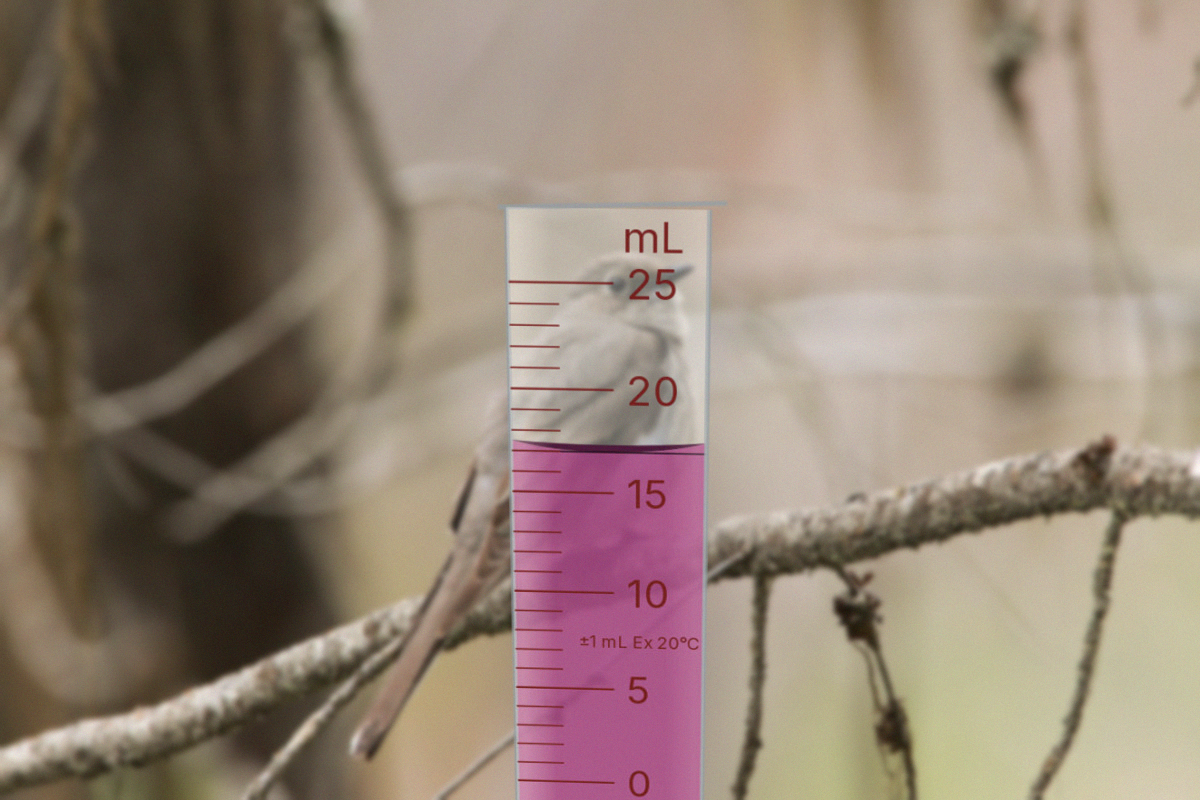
17 mL
